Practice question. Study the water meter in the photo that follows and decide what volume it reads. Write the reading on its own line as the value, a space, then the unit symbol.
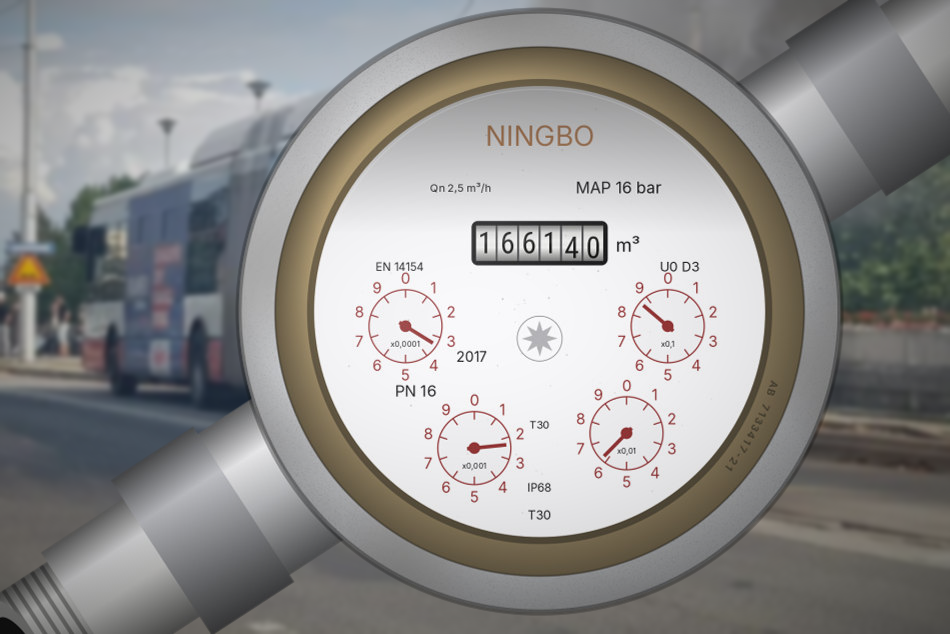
166139.8623 m³
